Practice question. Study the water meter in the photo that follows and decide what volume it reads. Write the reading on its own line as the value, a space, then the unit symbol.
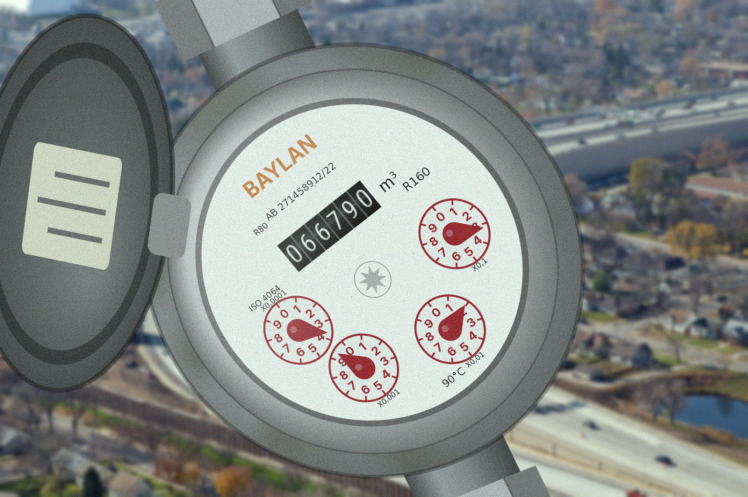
66790.3193 m³
